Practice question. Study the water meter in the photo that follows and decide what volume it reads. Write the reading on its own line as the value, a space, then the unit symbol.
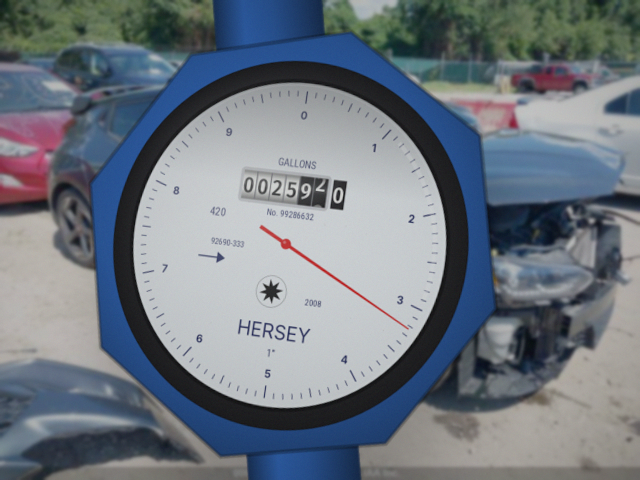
25923.2 gal
